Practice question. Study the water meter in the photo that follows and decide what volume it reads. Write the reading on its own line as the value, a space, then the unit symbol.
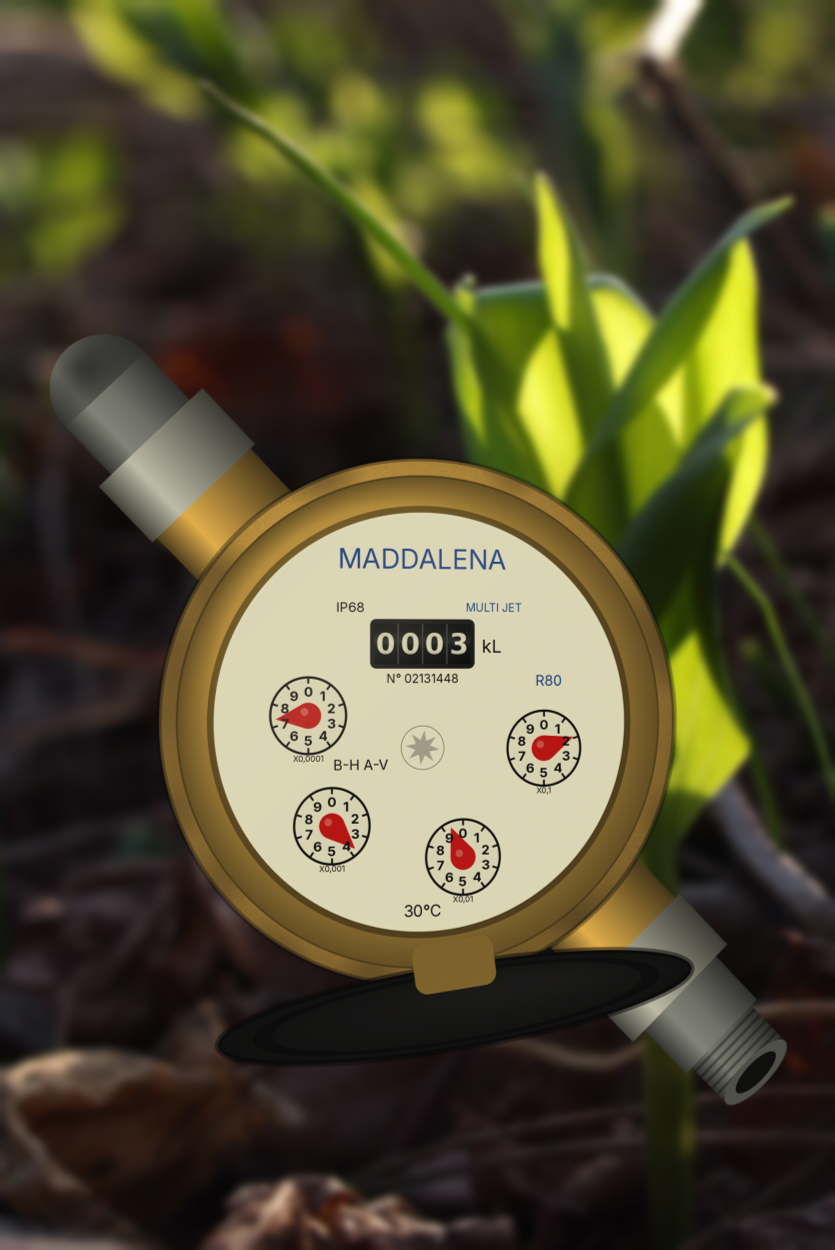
3.1937 kL
